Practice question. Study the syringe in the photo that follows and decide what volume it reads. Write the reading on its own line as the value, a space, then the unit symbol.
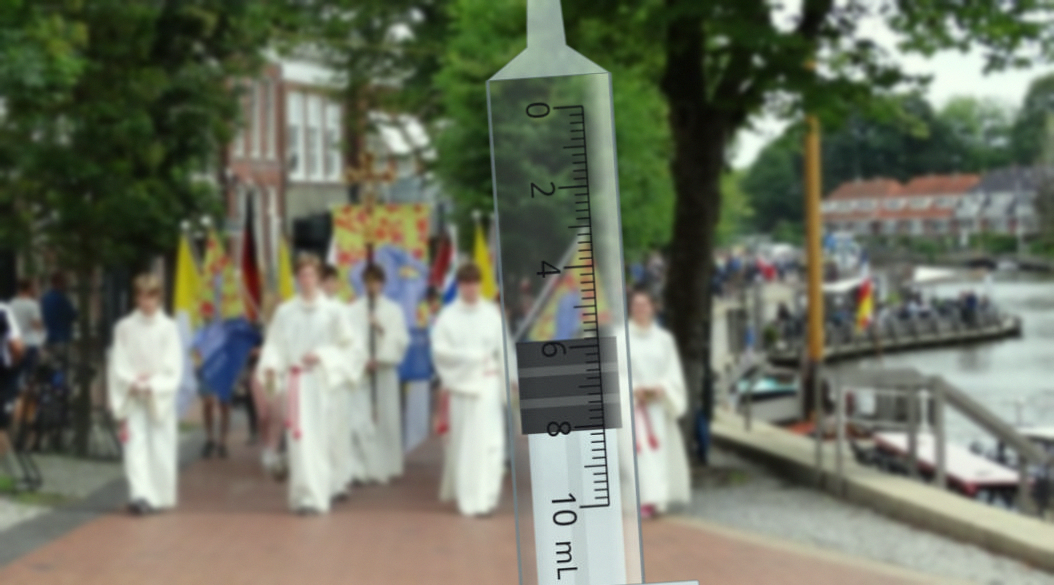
5.8 mL
